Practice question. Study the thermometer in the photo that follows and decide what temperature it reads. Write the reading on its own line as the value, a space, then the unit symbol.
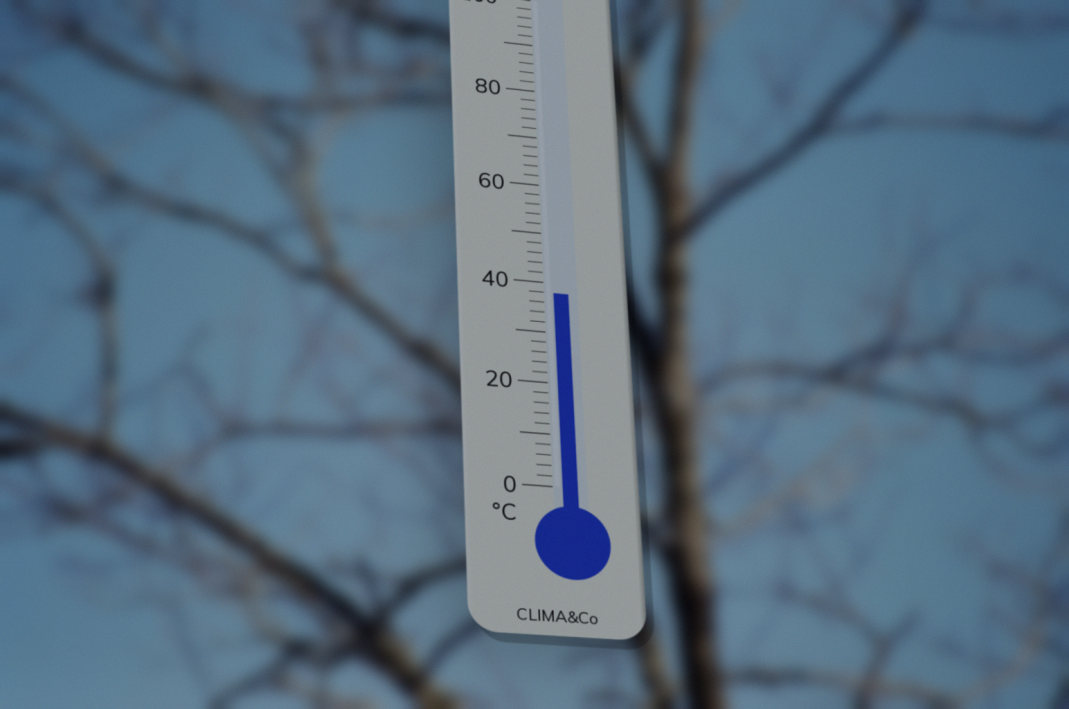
38 °C
